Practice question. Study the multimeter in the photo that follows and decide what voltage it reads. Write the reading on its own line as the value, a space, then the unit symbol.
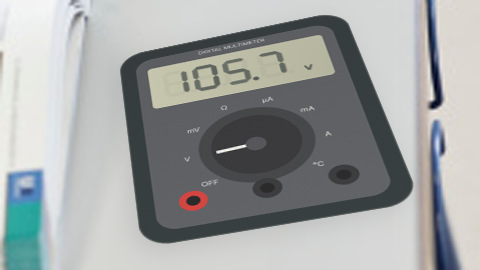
105.7 V
